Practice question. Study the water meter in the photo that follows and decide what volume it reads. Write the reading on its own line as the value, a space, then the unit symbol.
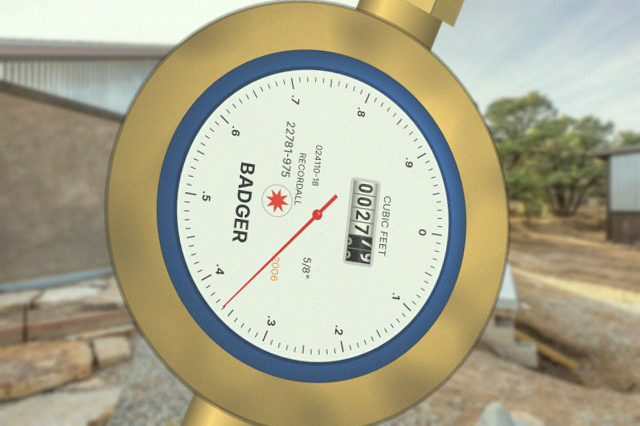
2779.36 ft³
